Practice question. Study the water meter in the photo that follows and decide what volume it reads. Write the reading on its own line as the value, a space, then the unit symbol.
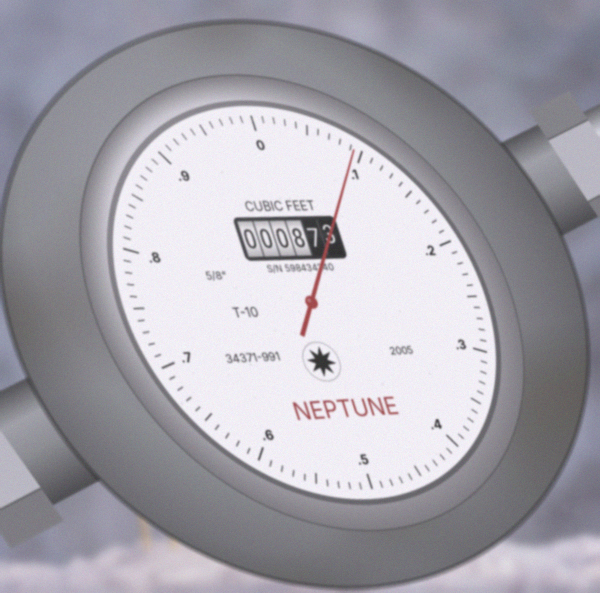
873.09 ft³
